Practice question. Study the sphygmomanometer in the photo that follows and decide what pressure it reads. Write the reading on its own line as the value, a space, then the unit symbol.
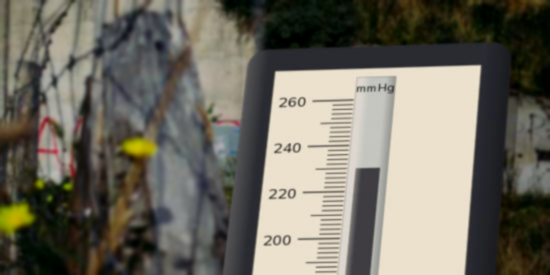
230 mmHg
